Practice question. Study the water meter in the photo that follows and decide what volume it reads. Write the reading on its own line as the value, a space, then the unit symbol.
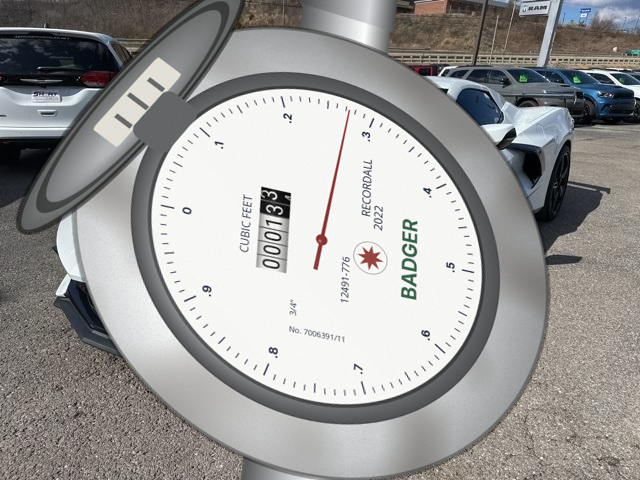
133.27 ft³
